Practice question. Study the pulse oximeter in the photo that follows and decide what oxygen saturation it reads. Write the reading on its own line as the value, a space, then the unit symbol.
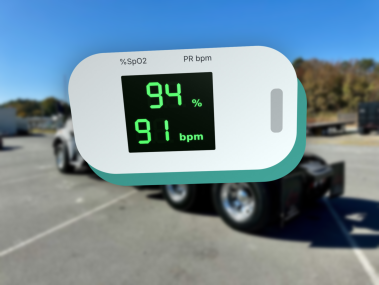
94 %
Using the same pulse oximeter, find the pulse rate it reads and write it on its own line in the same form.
91 bpm
